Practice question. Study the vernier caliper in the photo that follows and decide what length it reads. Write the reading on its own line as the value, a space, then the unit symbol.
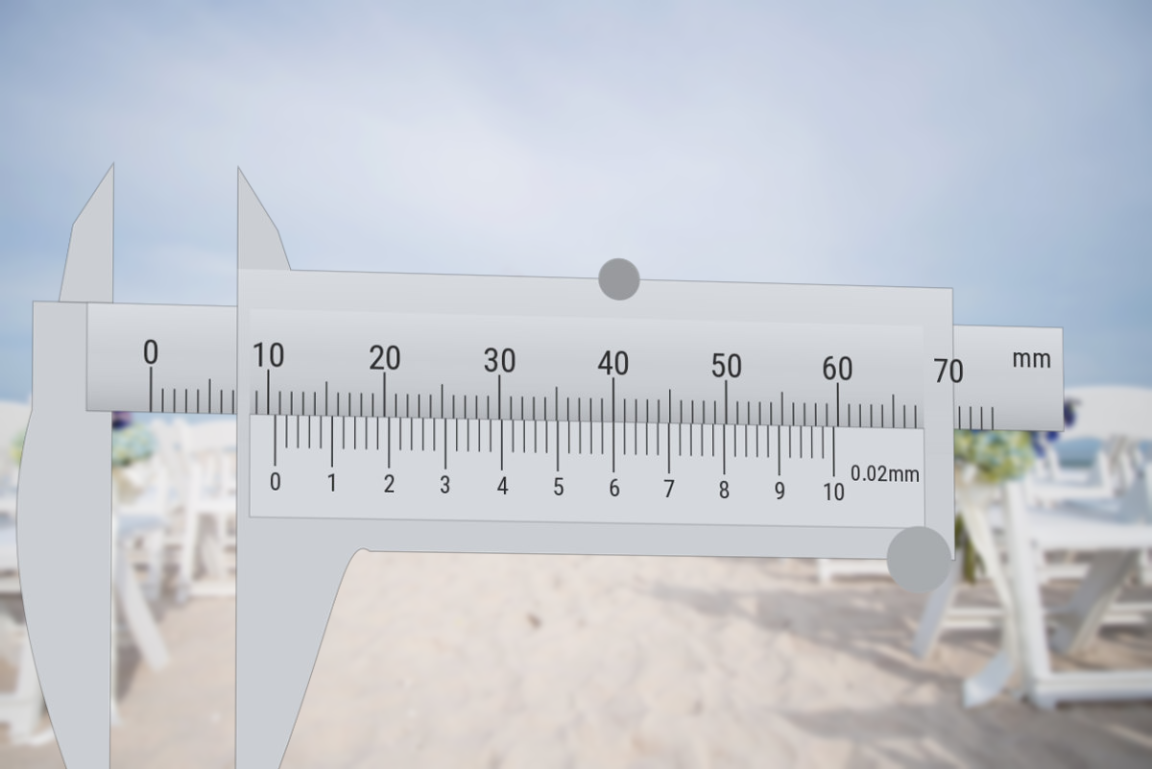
10.6 mm
